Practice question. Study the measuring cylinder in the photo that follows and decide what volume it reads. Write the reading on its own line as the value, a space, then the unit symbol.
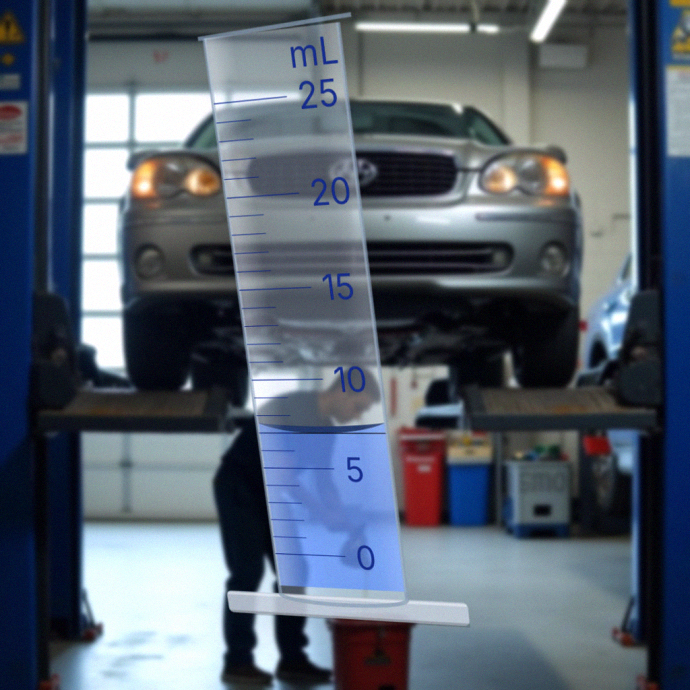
7 mL
